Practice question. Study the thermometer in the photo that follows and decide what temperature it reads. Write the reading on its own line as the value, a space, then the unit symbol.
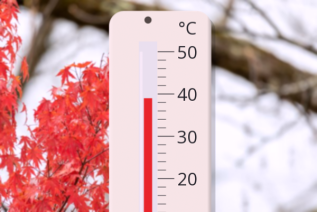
39 °C
